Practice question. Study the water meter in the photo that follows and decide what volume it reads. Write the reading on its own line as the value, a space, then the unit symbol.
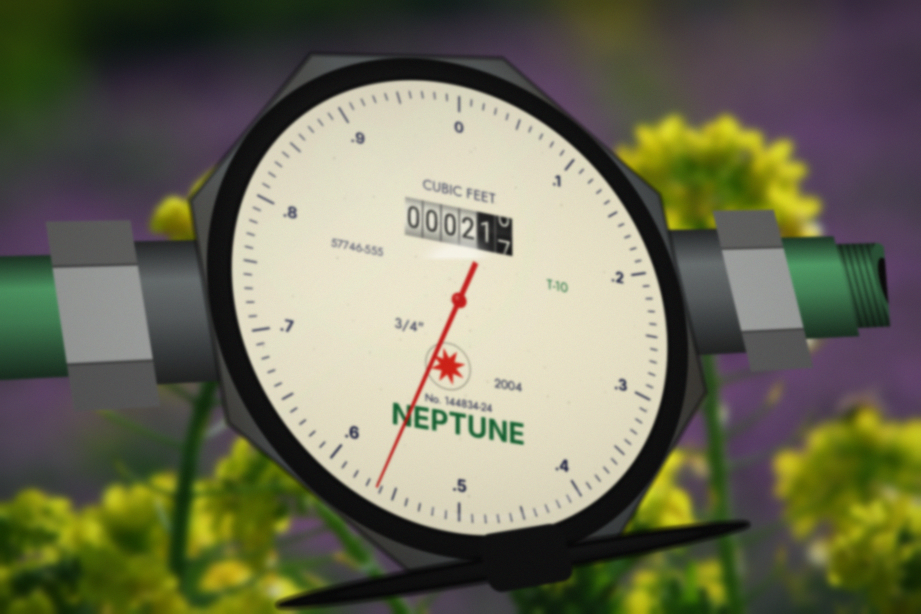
216.56 ft³
